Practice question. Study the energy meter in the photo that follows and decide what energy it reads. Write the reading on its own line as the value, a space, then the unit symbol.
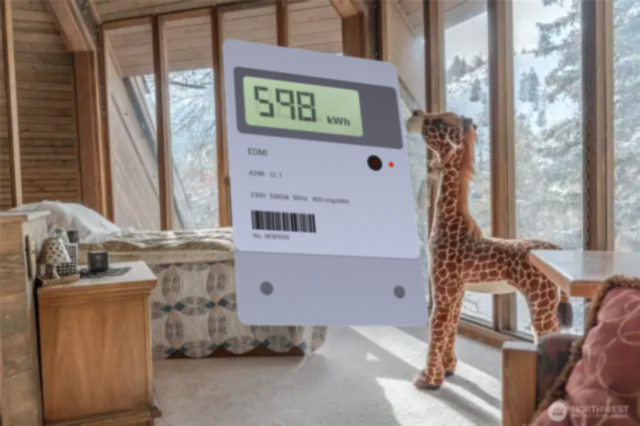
598 kWh
